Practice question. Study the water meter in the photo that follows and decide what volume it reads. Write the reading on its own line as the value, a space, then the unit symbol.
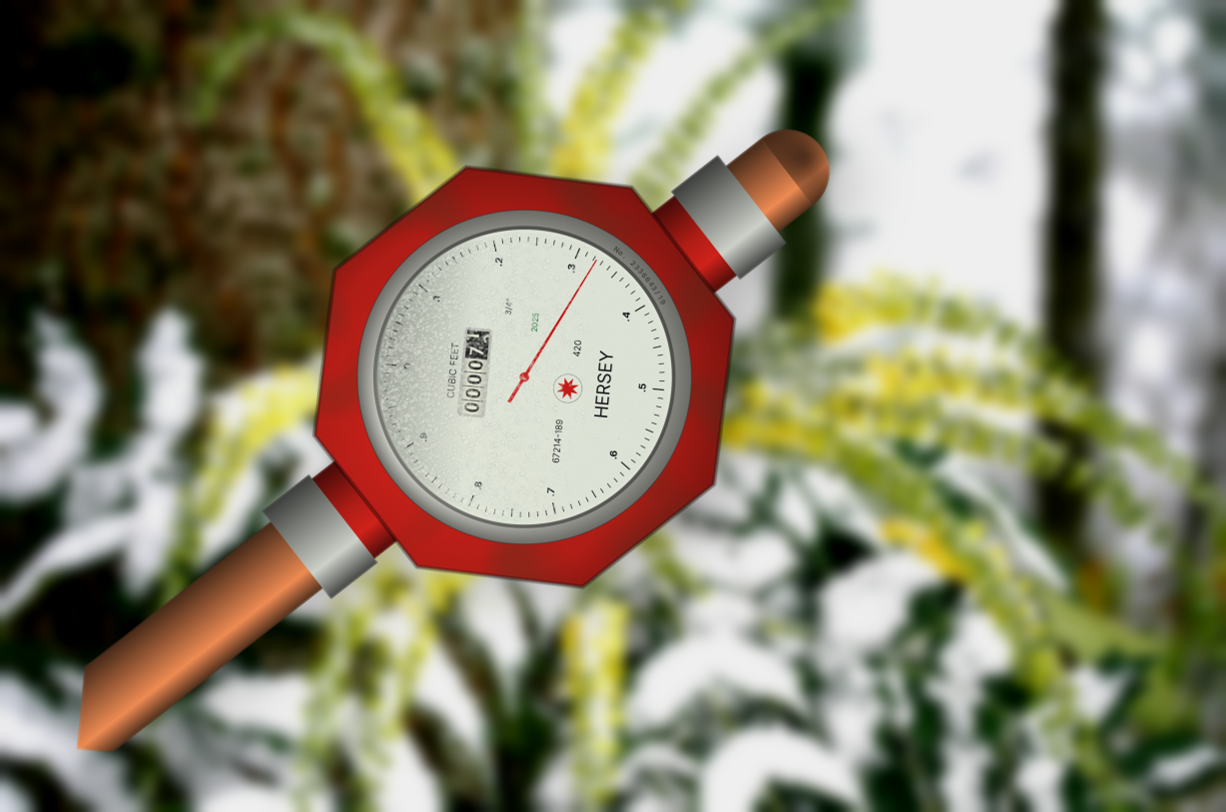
71.32 ft³
